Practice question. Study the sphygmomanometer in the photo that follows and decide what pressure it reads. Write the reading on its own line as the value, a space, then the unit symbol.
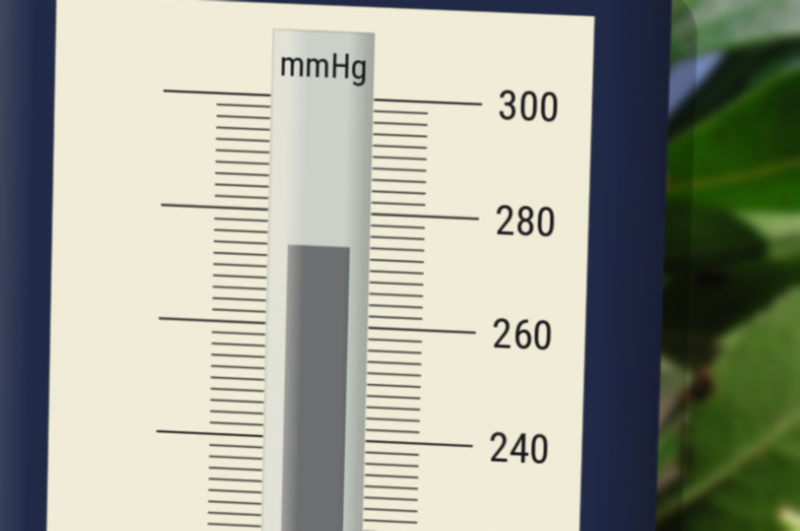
274 mmHg
